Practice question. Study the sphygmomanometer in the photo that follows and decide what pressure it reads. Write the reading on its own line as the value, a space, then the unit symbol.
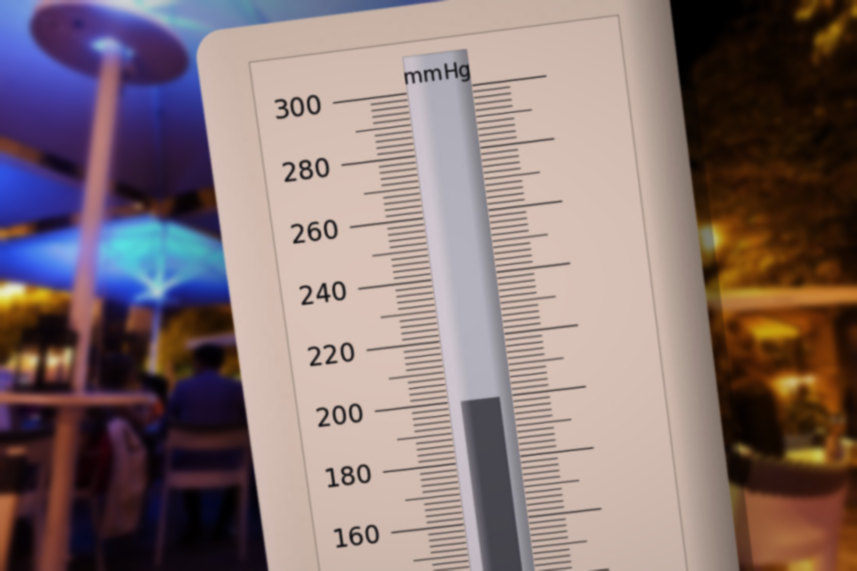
200 mmHg
